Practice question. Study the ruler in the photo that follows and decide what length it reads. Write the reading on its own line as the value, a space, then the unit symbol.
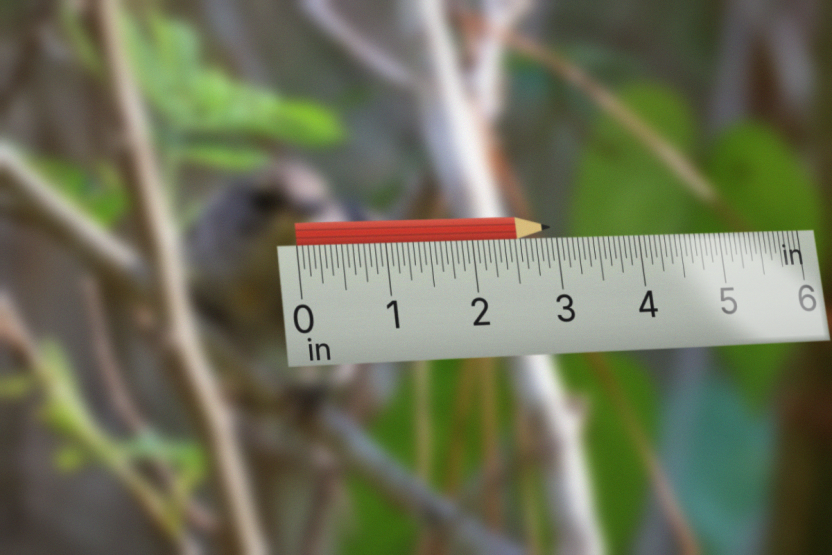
2.9375 in
